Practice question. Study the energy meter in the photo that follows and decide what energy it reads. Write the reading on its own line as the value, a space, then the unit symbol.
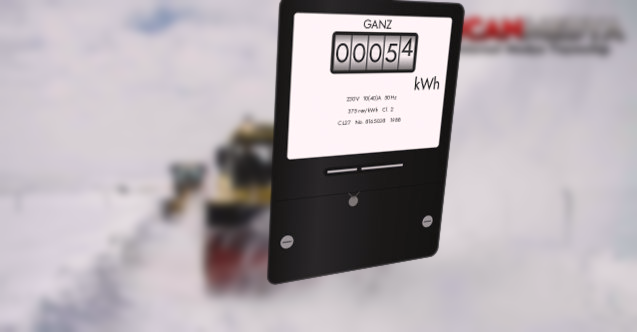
54 kWh
